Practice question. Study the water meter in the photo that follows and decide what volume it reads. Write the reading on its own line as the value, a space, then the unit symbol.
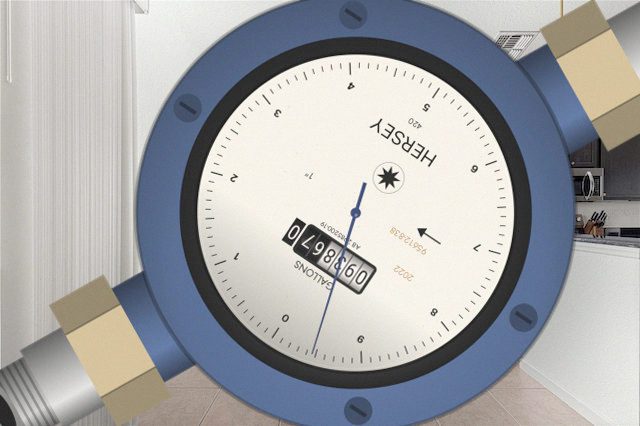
938669.5 gal
